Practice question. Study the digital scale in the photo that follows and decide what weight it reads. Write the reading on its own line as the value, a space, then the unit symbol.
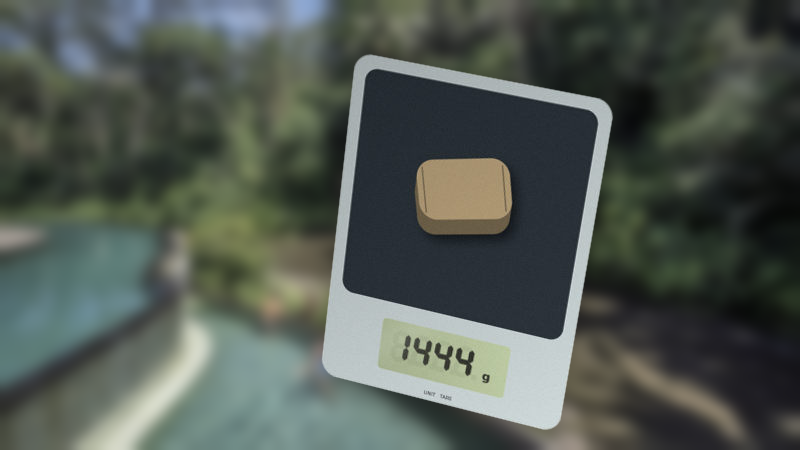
1444 g
